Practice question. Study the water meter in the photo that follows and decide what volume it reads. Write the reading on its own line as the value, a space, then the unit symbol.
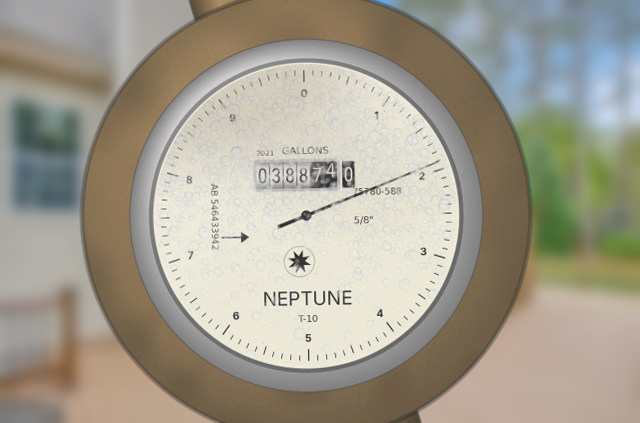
388741.9 gal
